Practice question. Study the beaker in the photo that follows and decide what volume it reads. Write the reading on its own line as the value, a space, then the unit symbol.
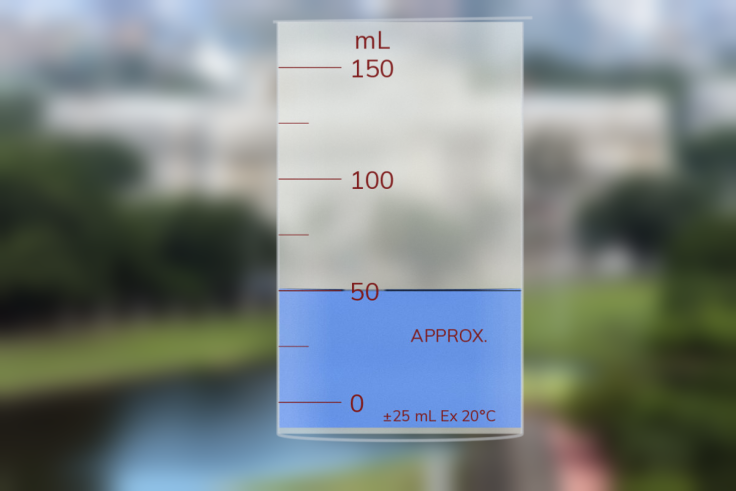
50 mL
